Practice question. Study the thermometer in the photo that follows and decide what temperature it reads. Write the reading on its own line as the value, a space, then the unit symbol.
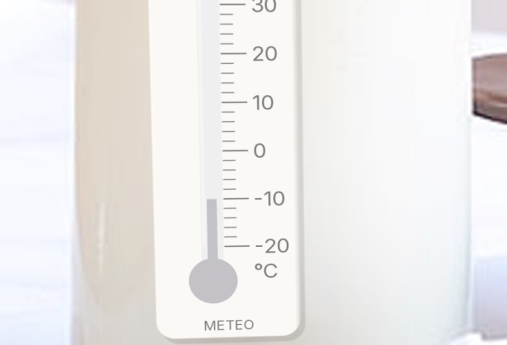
-10 °C
